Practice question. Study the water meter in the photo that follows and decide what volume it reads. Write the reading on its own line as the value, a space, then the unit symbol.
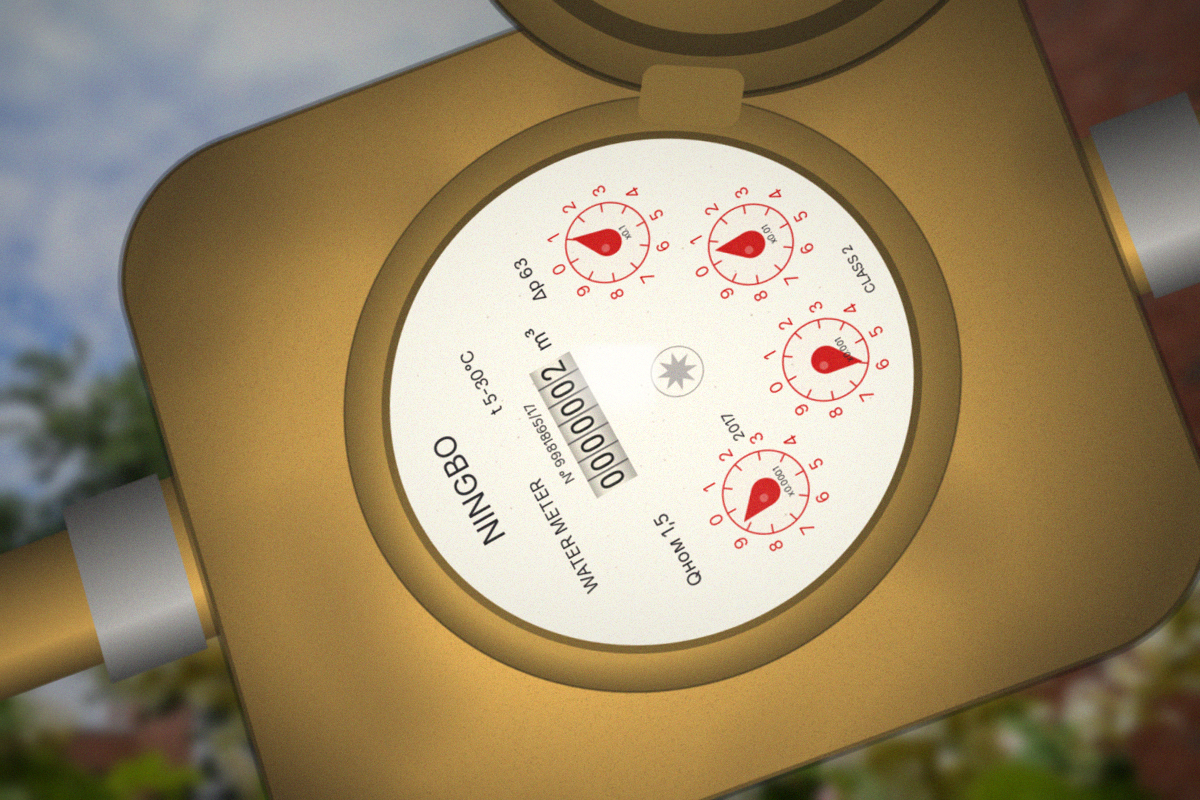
2.1059 m³
